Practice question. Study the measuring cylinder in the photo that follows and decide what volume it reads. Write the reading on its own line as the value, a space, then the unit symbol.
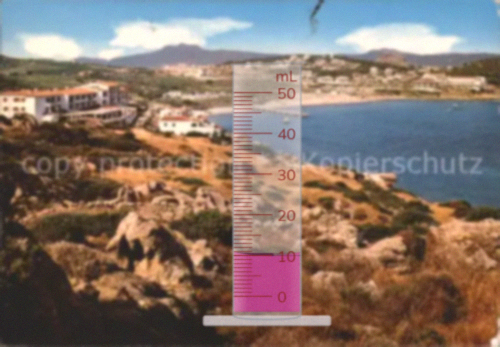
10 mL
